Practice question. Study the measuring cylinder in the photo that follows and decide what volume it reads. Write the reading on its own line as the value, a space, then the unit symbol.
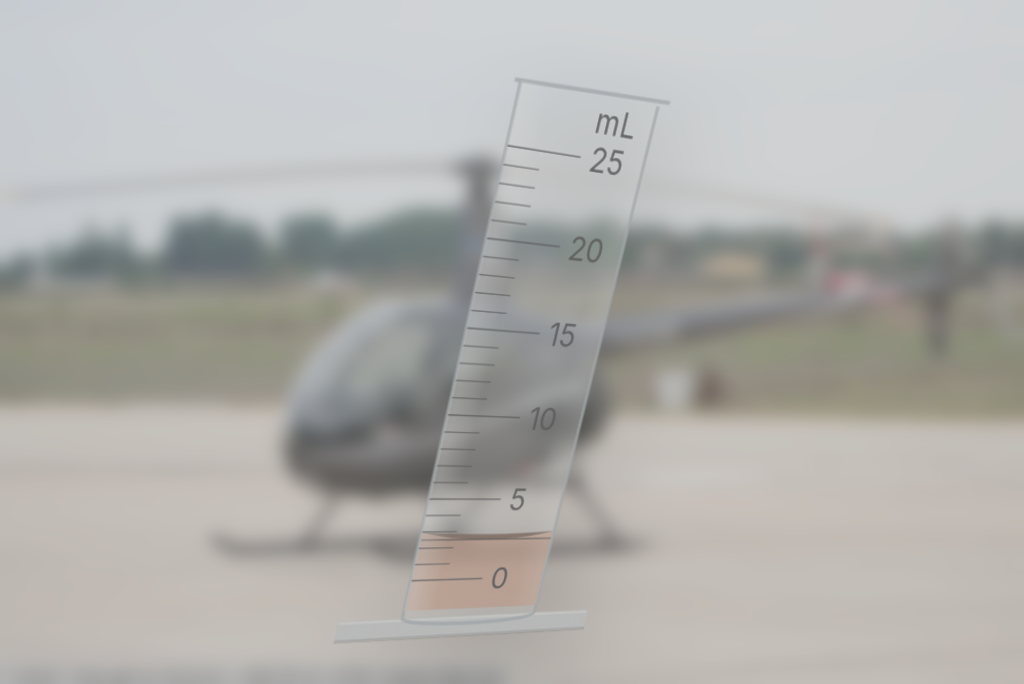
2.5 mL
